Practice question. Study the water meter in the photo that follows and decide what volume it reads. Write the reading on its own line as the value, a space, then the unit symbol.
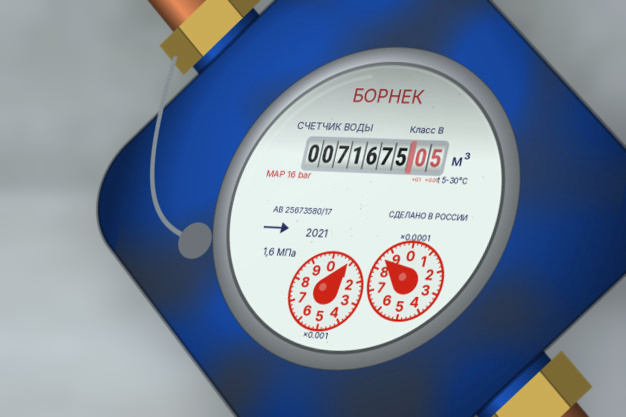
71675.0508 m³
